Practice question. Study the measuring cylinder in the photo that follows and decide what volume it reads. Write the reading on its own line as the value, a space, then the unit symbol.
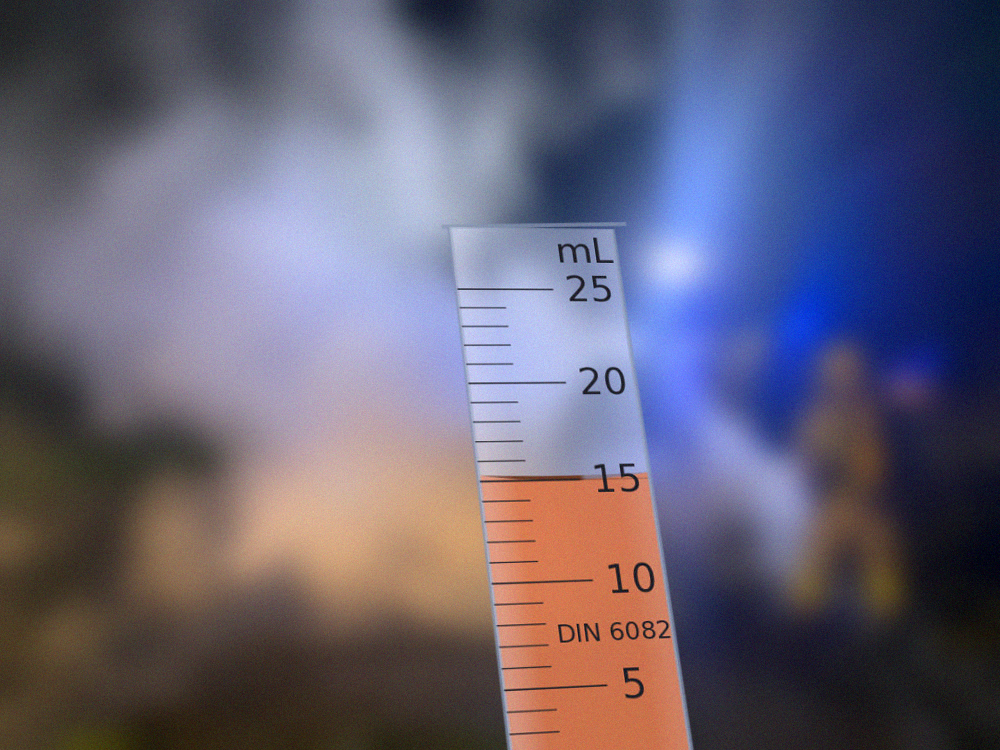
15 mL
